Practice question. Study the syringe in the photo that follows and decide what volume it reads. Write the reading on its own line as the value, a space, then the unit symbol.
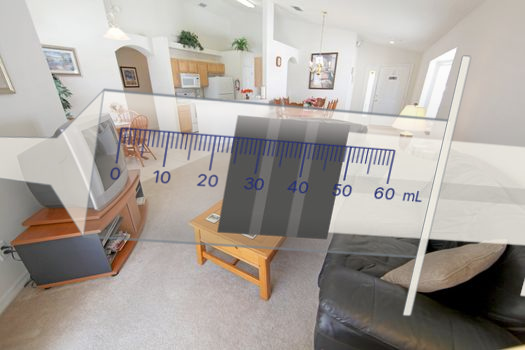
24 mL
